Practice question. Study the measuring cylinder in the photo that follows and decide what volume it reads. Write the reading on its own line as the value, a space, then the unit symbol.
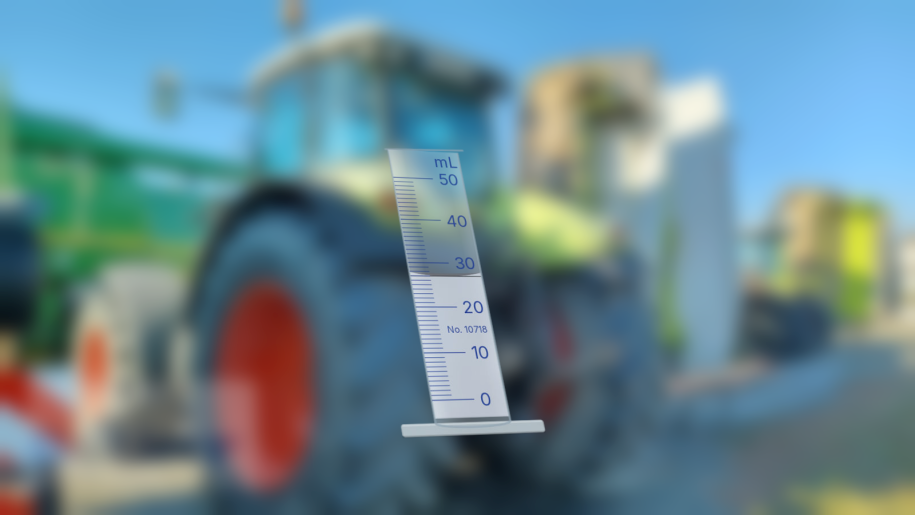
27 mL
